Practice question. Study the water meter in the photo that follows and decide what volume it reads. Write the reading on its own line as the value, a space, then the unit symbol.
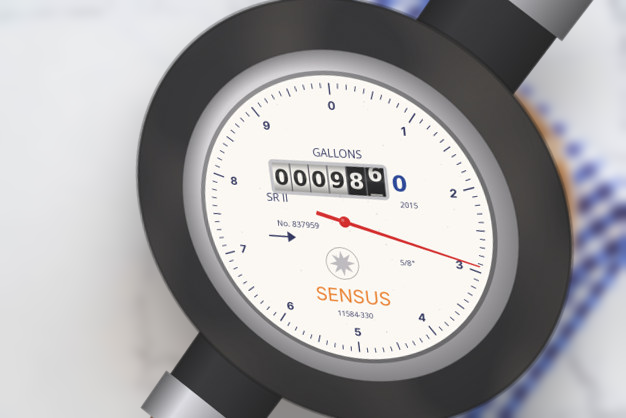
9862.9 gal
